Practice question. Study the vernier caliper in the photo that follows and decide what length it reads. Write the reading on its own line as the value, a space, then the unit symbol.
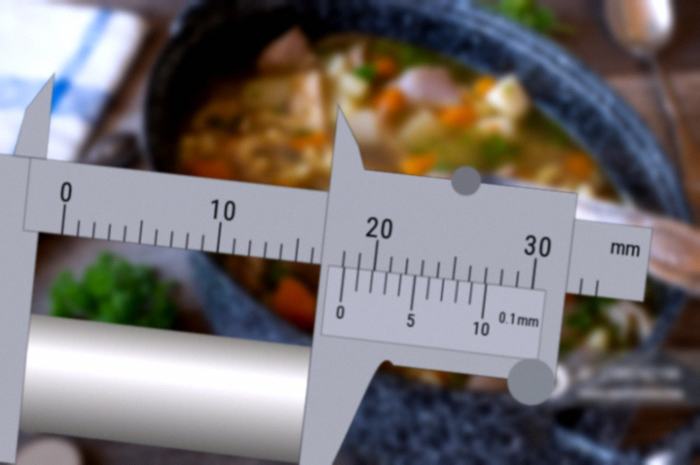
18.1 mm
